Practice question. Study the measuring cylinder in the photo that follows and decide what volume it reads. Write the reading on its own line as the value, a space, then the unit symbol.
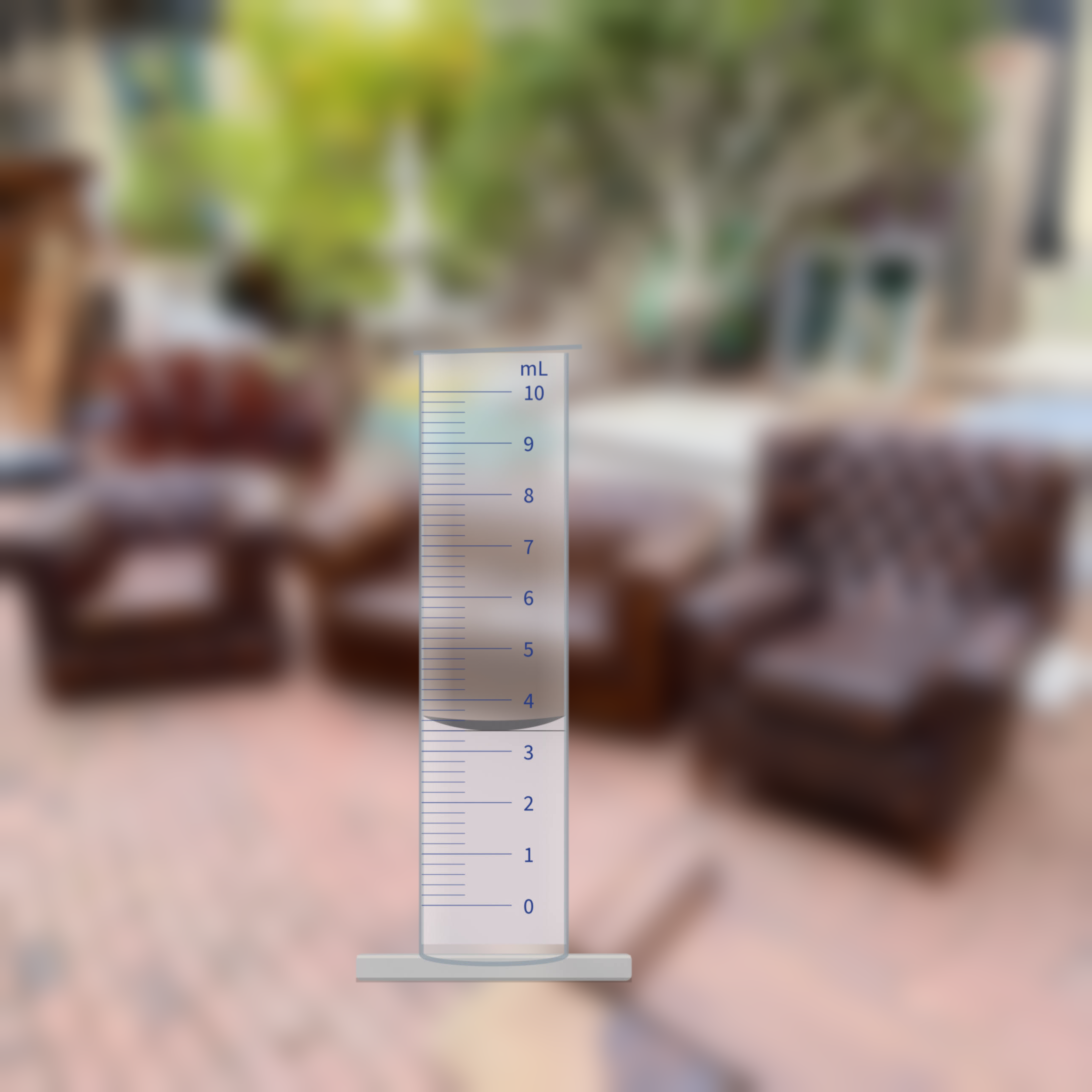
3.4 mL
